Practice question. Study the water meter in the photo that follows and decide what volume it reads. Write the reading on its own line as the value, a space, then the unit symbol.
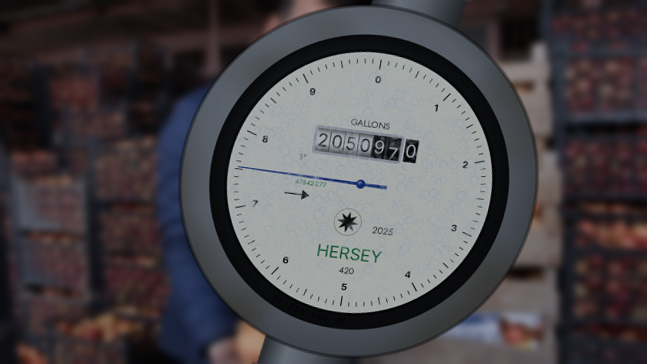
2050967.5 gal
